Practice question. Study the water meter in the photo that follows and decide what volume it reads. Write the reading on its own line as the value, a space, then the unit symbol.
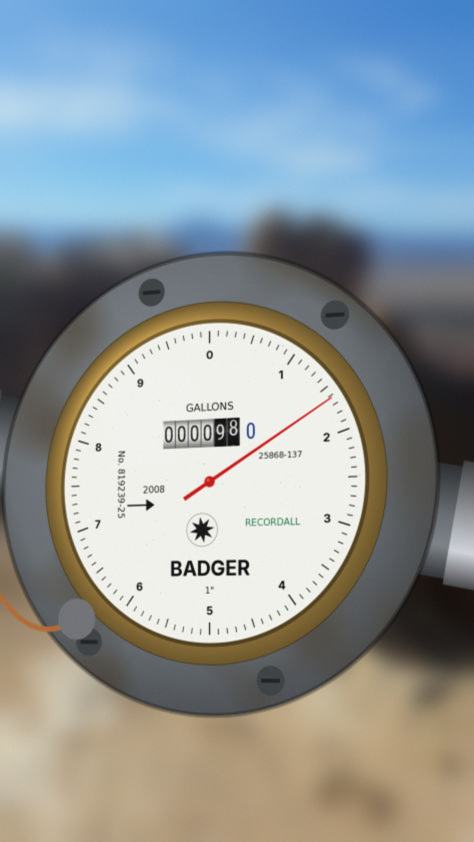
981.6 gal
